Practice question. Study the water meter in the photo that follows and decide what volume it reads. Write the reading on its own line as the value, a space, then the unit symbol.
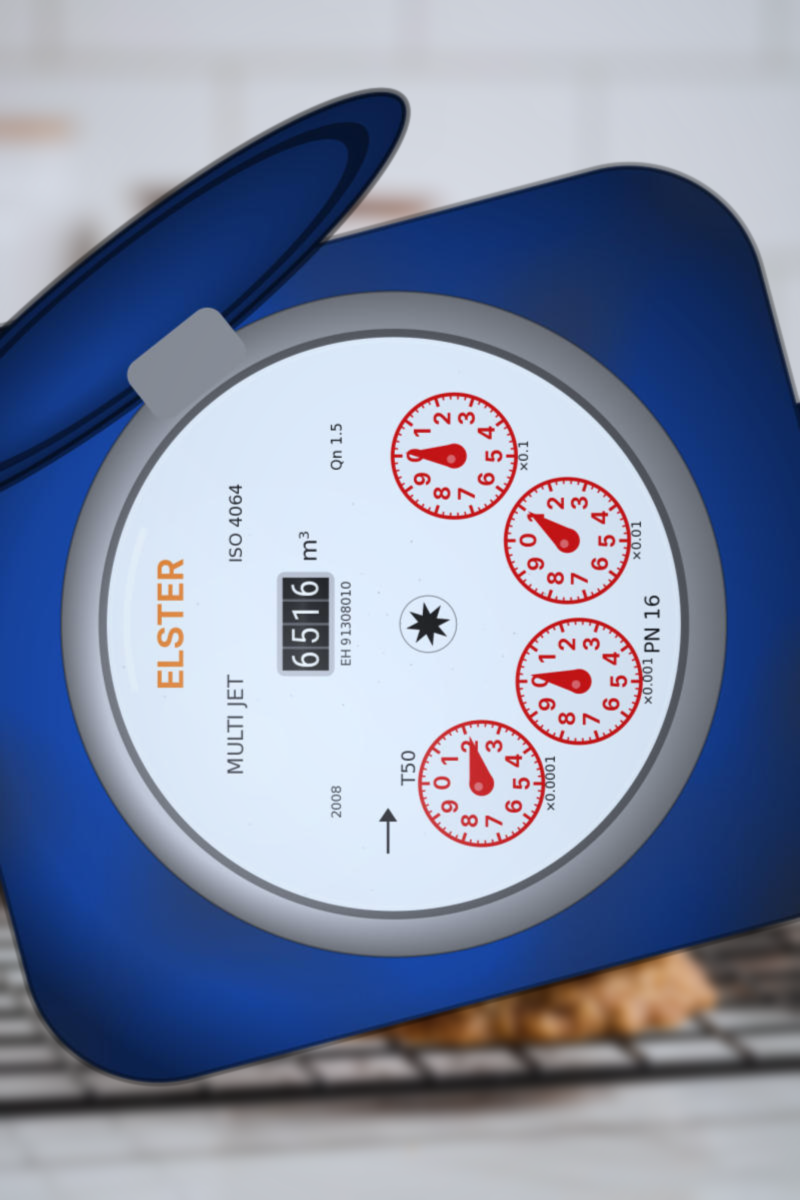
6516.0102 m³
